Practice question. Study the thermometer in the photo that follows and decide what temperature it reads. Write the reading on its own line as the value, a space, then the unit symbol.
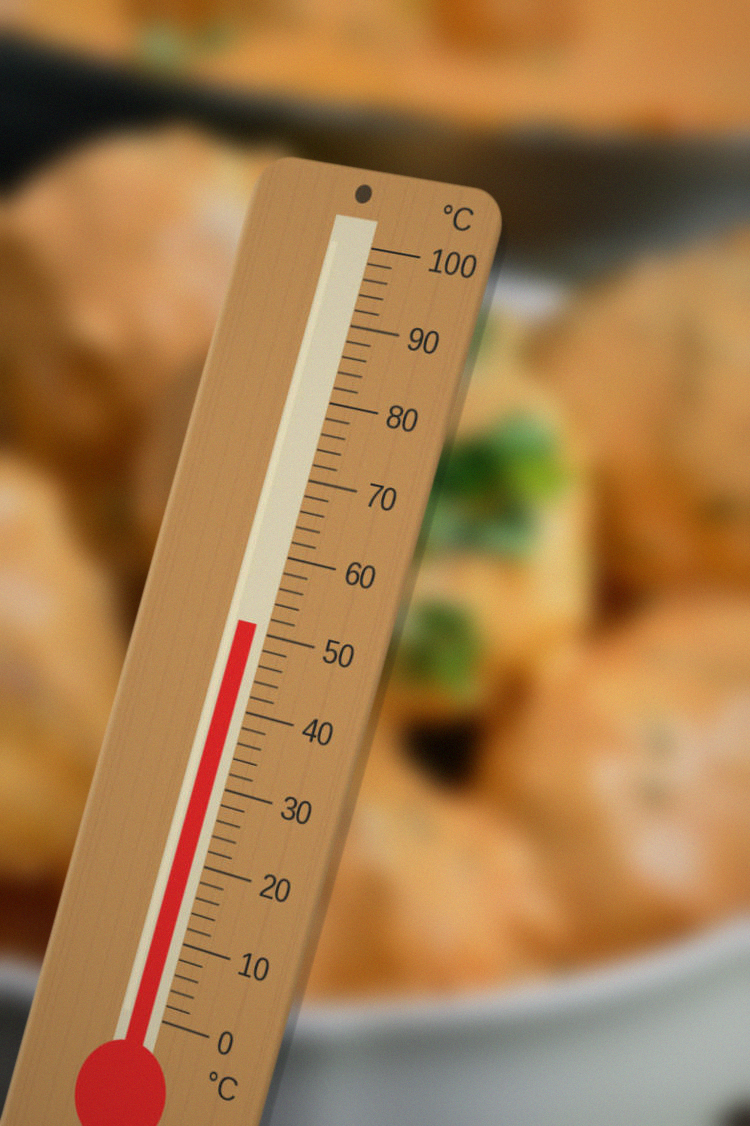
51 °C
